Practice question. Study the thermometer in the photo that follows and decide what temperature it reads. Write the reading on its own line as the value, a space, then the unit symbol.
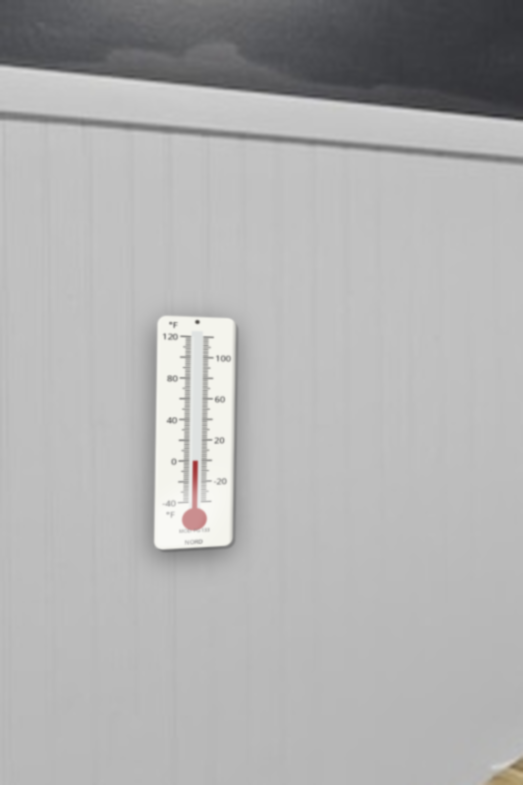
0 °F
